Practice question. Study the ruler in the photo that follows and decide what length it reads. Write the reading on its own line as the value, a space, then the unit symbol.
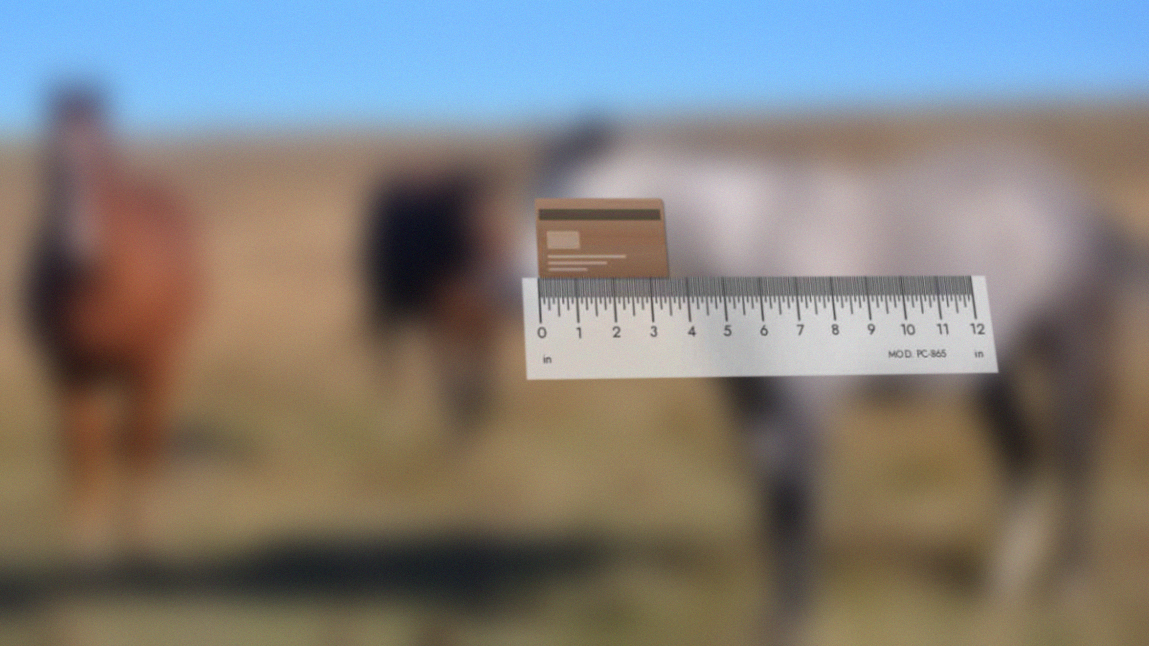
3.5 in
